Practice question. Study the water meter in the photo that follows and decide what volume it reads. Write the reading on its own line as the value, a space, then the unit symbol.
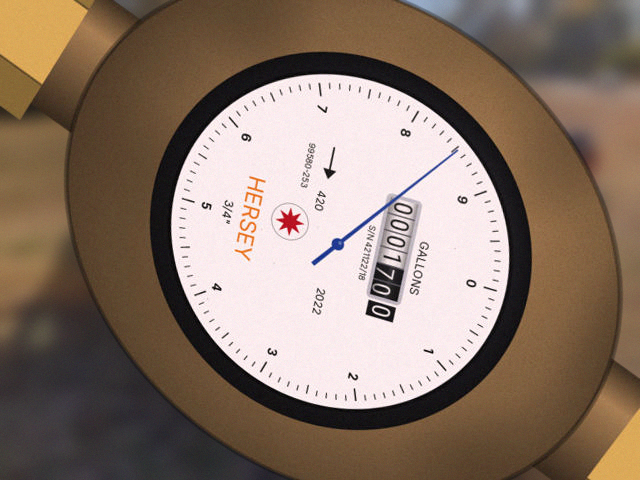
1698.5 gal
